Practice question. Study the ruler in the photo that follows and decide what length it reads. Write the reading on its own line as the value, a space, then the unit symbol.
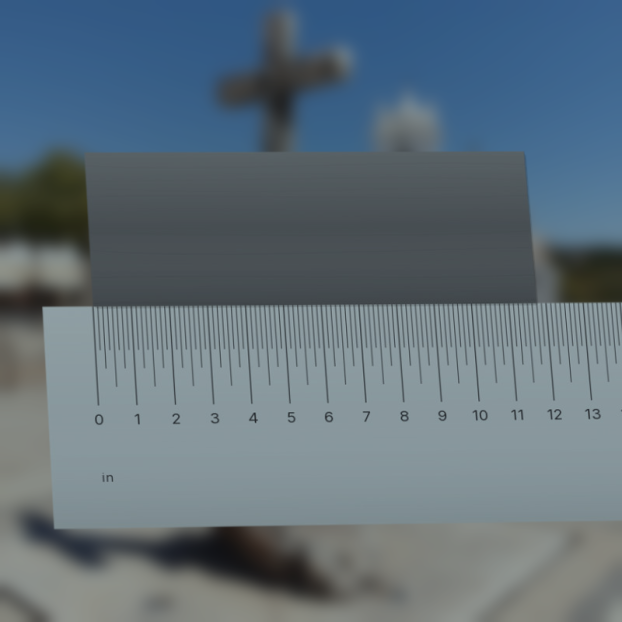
11.75 in
